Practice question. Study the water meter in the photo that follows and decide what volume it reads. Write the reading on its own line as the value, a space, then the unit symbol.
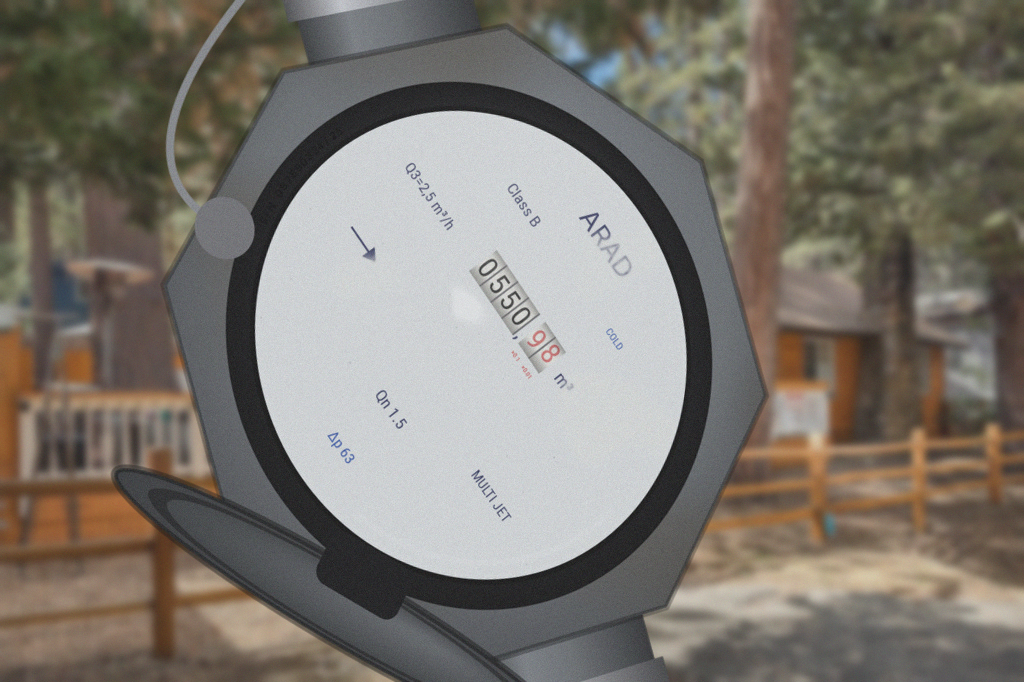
550.98 m³
